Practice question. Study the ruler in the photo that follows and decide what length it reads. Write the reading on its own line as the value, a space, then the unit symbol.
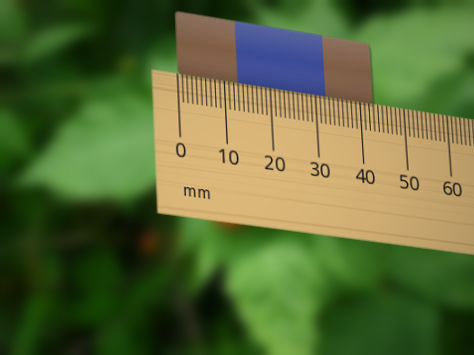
43 mm
